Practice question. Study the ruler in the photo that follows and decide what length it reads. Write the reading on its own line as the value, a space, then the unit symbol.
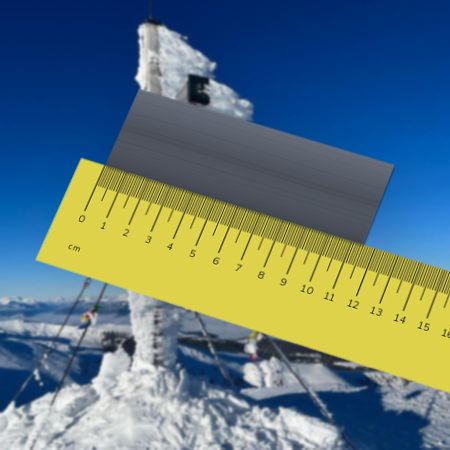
11.5 cm
